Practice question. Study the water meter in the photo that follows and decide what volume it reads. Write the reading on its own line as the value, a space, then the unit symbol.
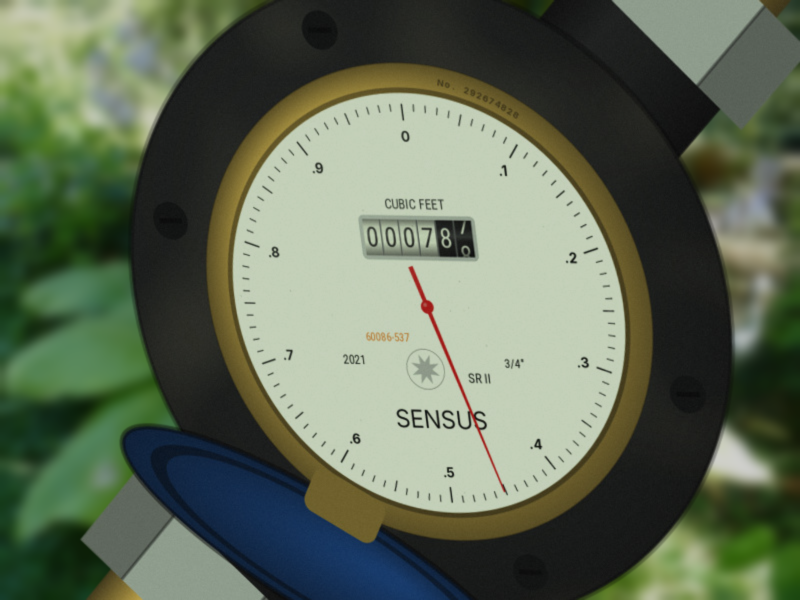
787.45 ft³
